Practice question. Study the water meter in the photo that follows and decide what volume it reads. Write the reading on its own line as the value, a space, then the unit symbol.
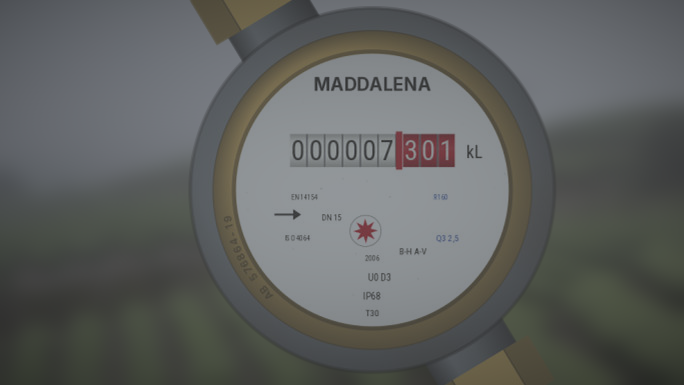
7.301 kL
